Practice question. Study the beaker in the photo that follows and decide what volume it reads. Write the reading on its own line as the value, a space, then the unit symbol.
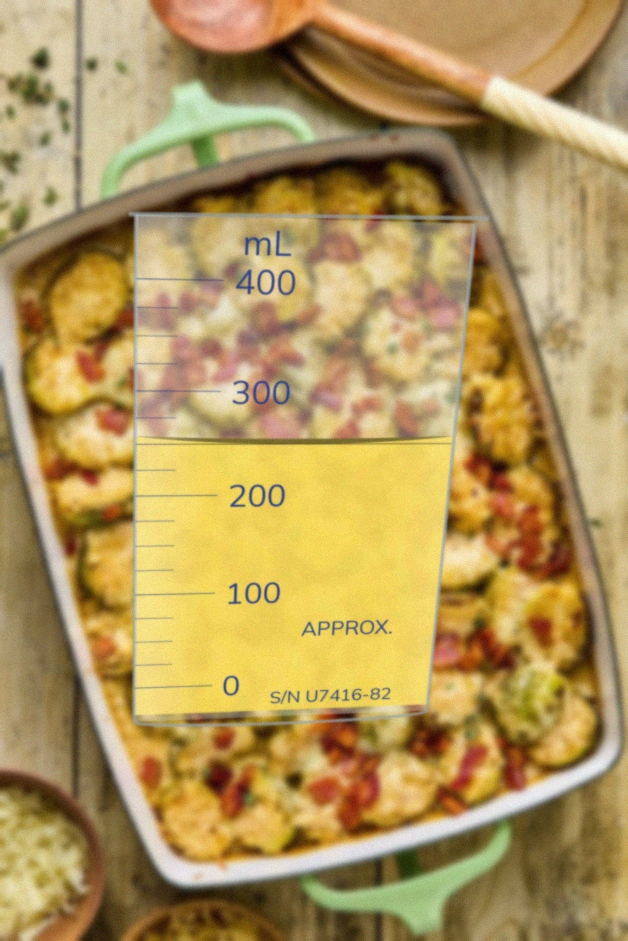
250 mL
